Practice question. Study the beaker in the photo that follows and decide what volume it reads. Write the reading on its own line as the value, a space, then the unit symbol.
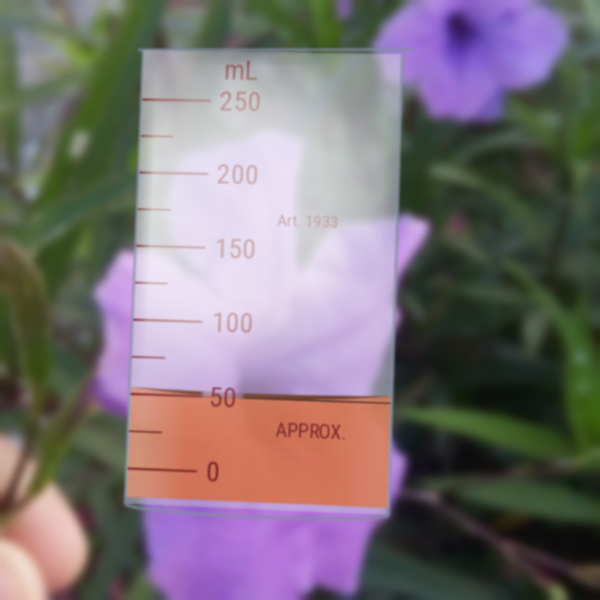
50 mL
